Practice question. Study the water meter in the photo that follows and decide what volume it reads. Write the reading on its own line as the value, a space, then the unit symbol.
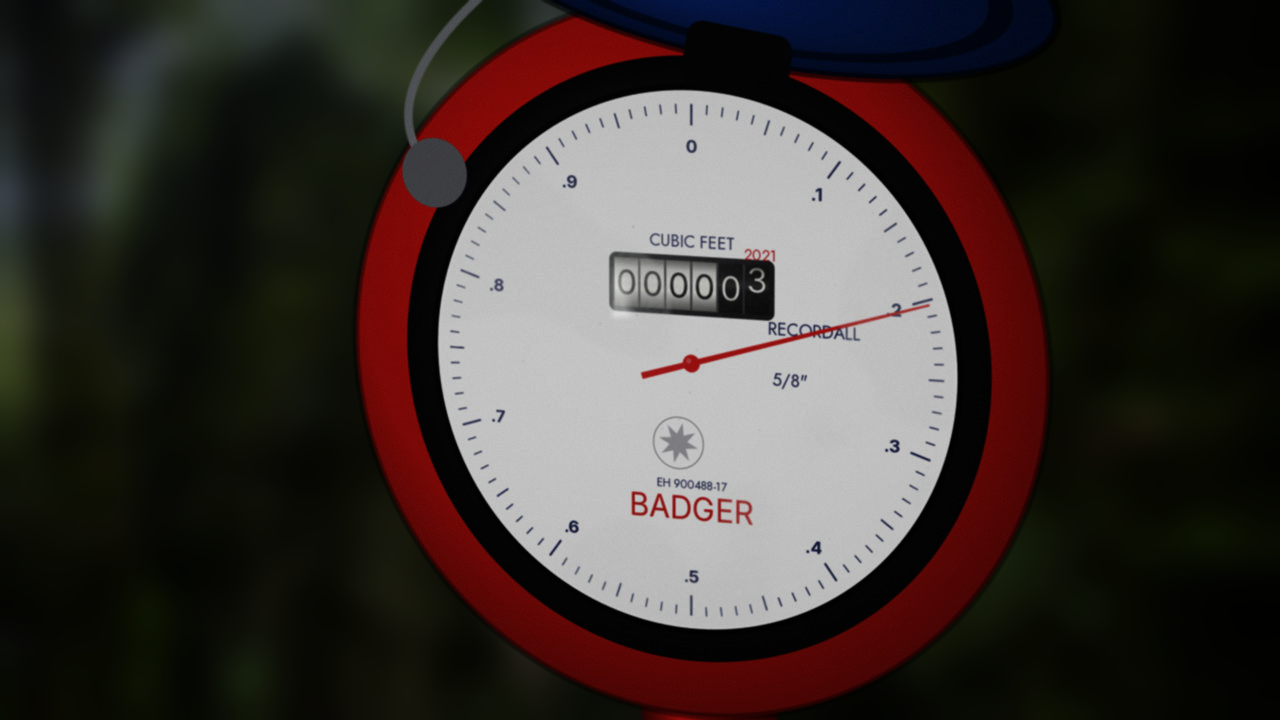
3.20 ft³
